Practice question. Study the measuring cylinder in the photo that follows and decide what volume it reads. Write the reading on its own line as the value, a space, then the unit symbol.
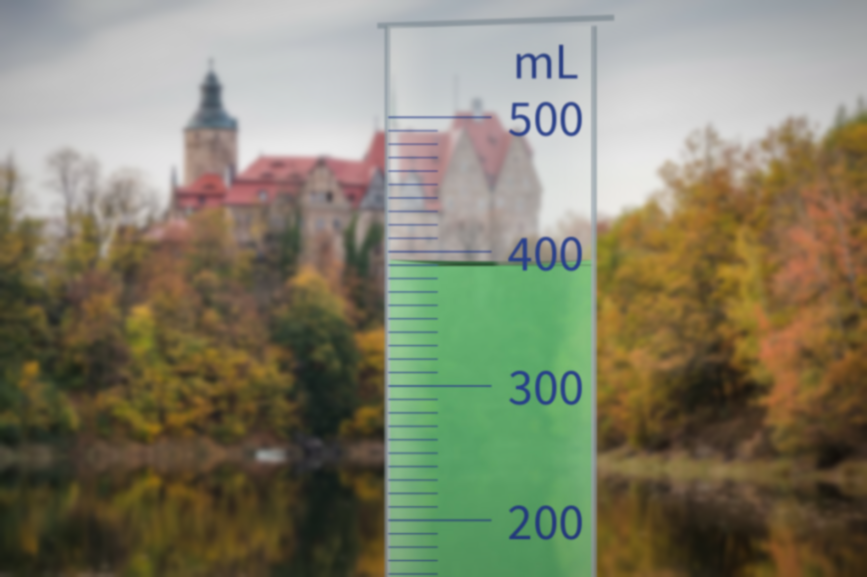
390 mL
